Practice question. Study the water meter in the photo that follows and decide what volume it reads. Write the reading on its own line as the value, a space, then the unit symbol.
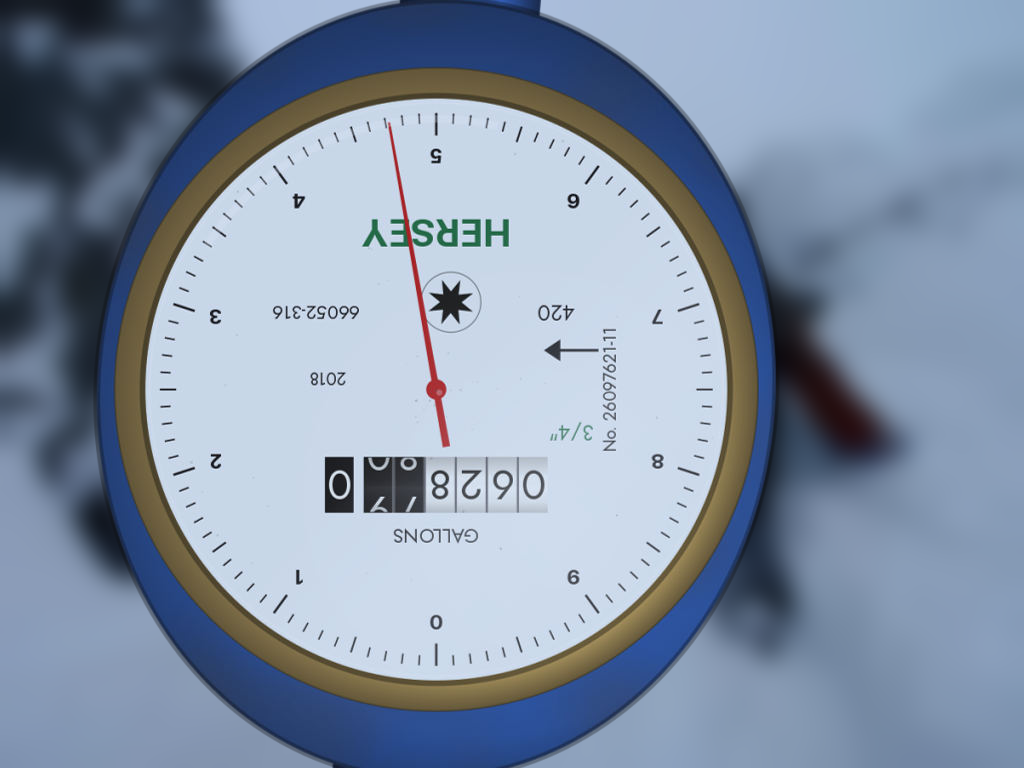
628794.7 gal
